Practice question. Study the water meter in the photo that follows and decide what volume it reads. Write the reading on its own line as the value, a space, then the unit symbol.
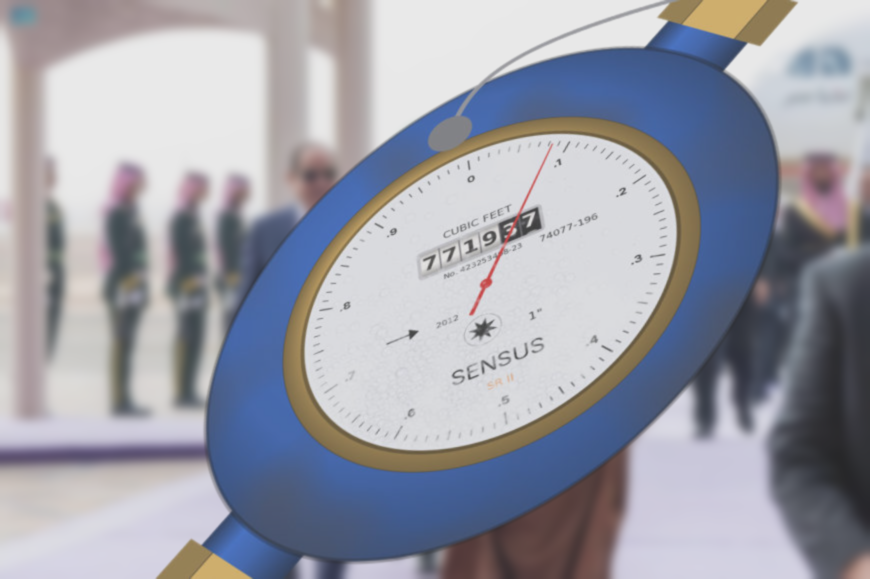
771937.08 ft³
